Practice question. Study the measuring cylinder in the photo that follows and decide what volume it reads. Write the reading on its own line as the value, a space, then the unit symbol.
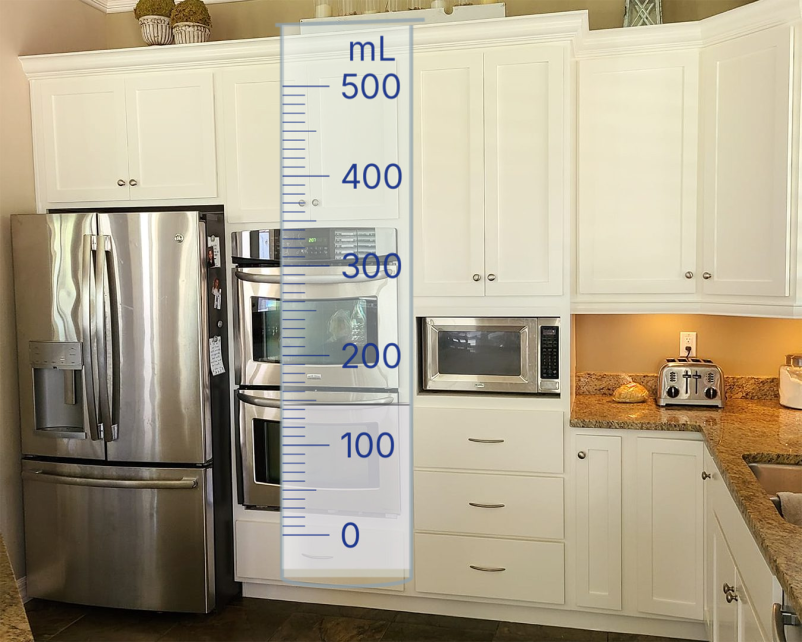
145 mL
